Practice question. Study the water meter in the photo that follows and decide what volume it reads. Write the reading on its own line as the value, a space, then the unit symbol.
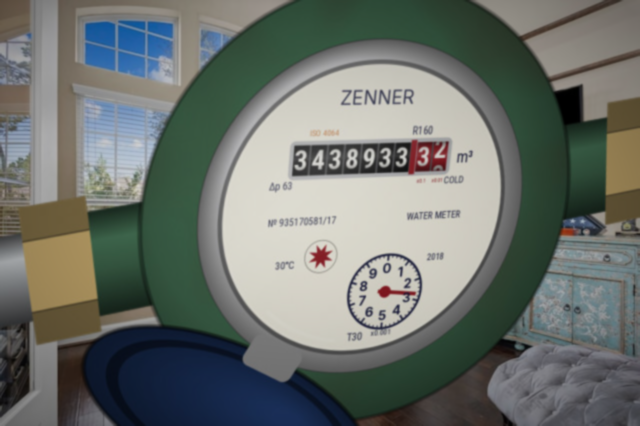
3438933.322 m³
